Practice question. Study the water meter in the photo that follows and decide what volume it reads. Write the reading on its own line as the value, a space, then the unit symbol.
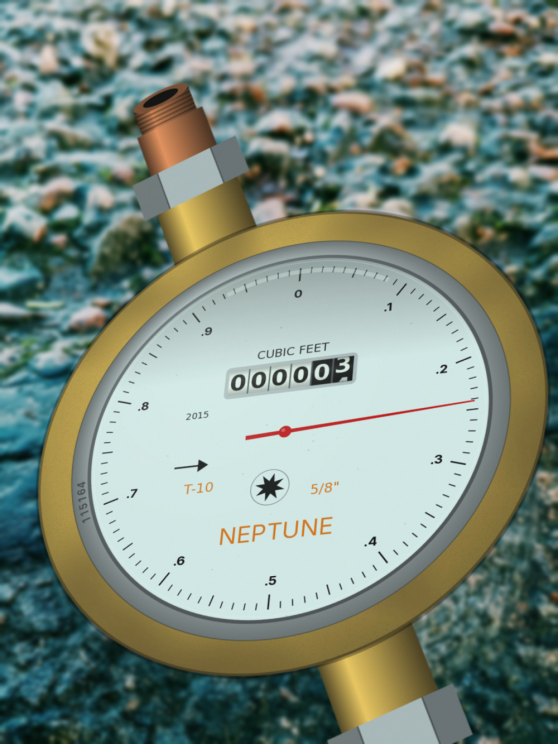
3.24 ft³
